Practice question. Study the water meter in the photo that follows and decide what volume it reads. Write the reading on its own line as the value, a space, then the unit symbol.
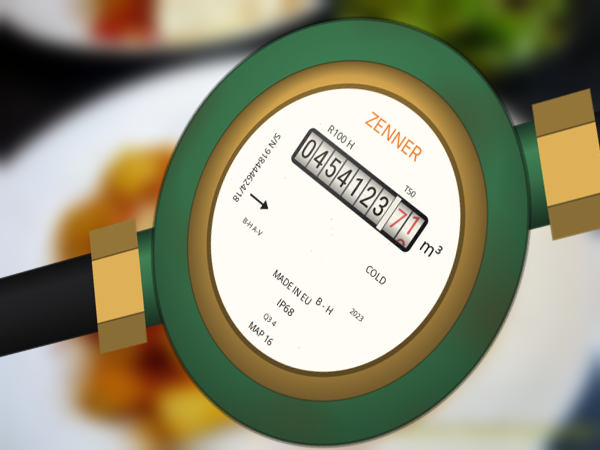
454123.71 m³
